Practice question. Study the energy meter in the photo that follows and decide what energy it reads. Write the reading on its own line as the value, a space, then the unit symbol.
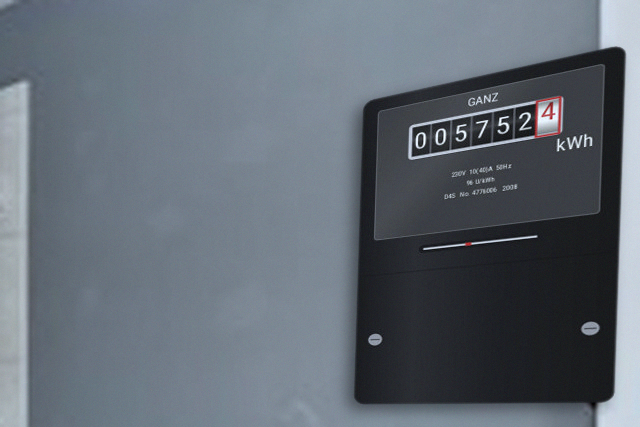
5752.4 kWh
